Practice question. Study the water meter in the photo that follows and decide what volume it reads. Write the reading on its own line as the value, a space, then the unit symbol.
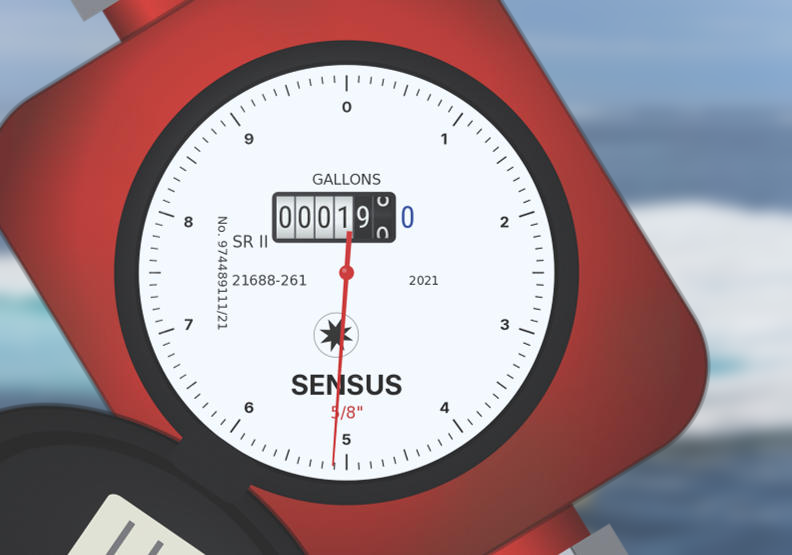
1985.1 gal
